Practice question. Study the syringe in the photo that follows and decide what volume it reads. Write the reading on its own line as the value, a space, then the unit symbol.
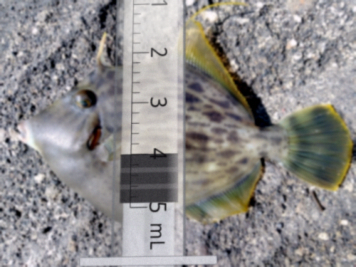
4 mL
